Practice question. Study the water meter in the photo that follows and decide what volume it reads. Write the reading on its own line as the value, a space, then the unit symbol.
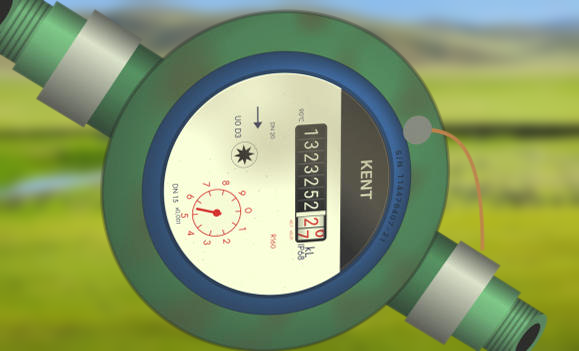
1323252.265 kL
